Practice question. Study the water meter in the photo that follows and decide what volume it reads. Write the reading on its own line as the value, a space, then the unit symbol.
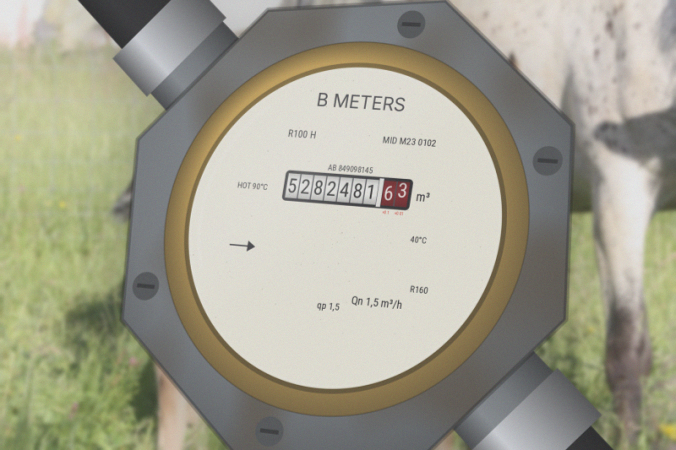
5282481.63 m³
